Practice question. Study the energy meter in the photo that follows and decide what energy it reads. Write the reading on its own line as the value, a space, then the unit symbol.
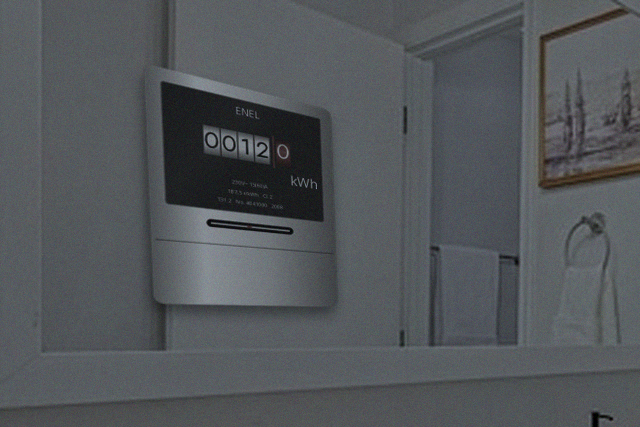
12.0 kWh
